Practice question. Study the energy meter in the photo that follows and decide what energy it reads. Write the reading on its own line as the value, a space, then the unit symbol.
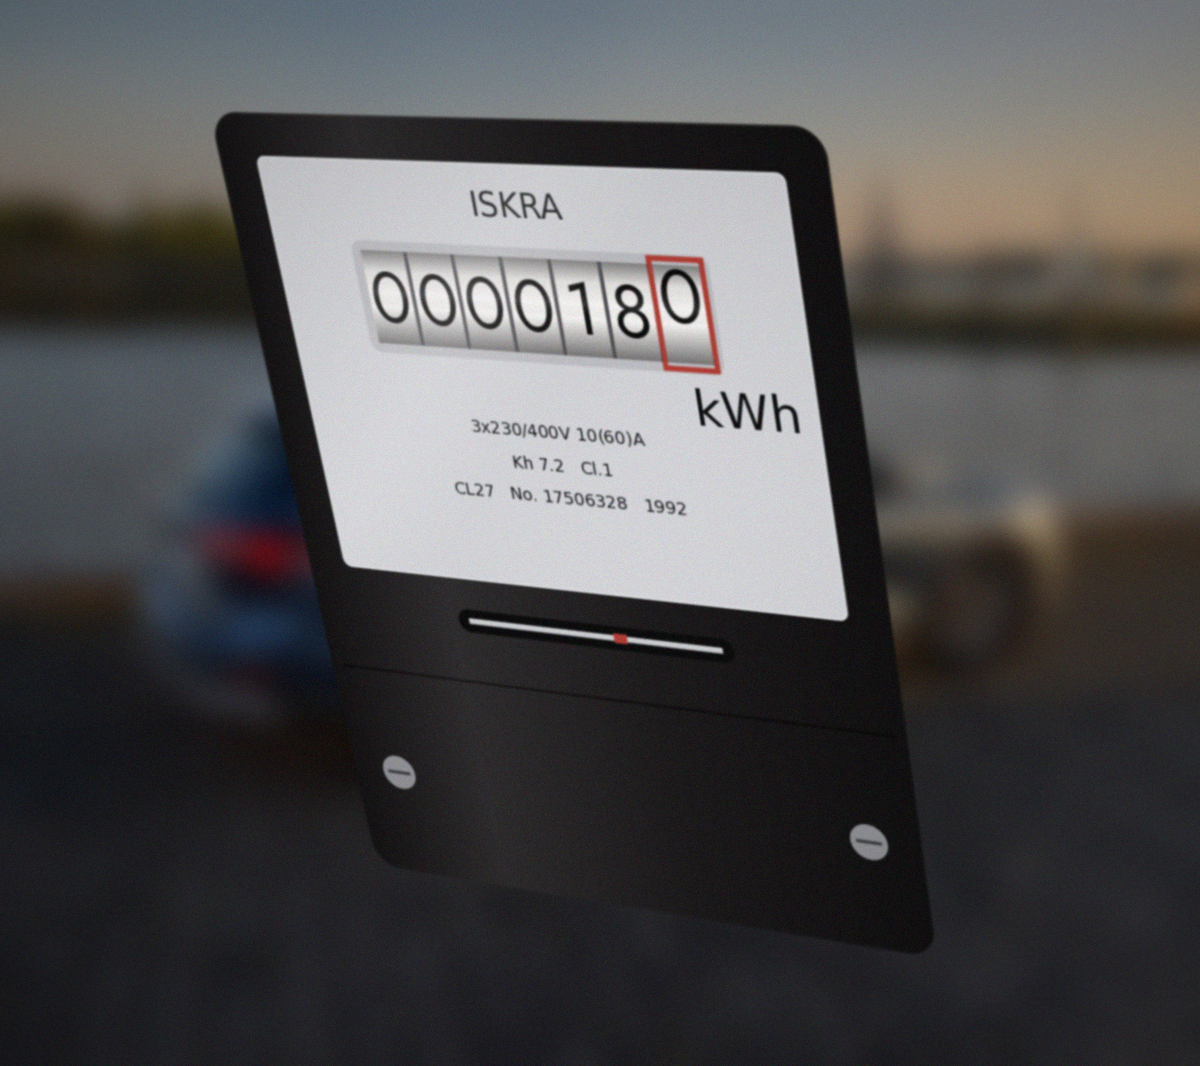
18.0 kWh
